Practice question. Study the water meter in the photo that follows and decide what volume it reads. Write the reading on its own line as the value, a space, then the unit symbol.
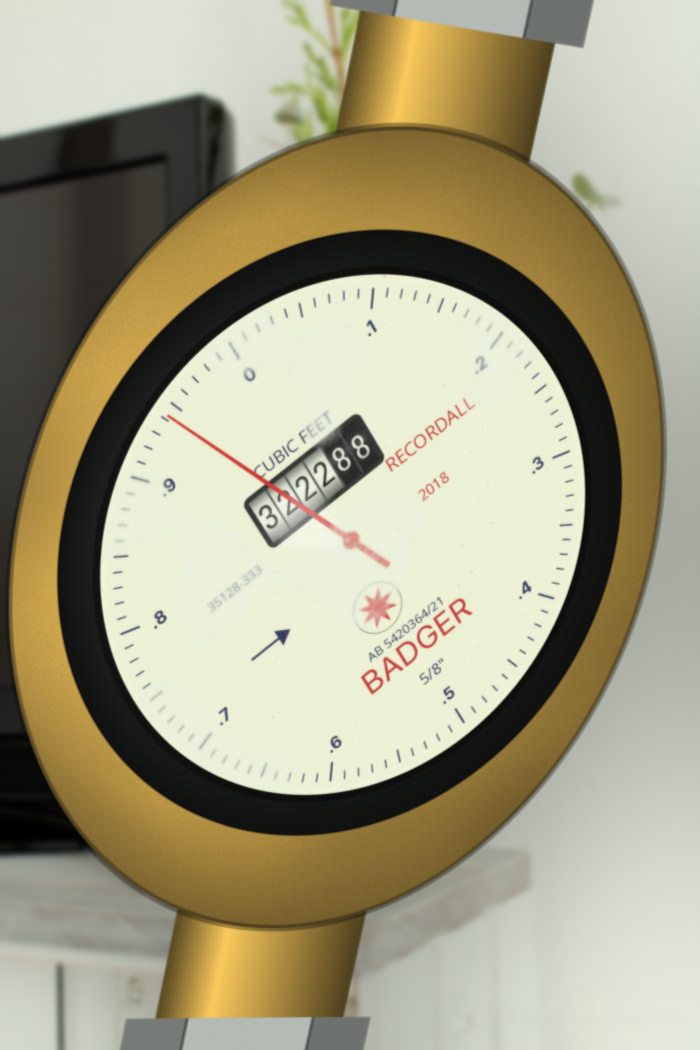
322287.94 ft³
